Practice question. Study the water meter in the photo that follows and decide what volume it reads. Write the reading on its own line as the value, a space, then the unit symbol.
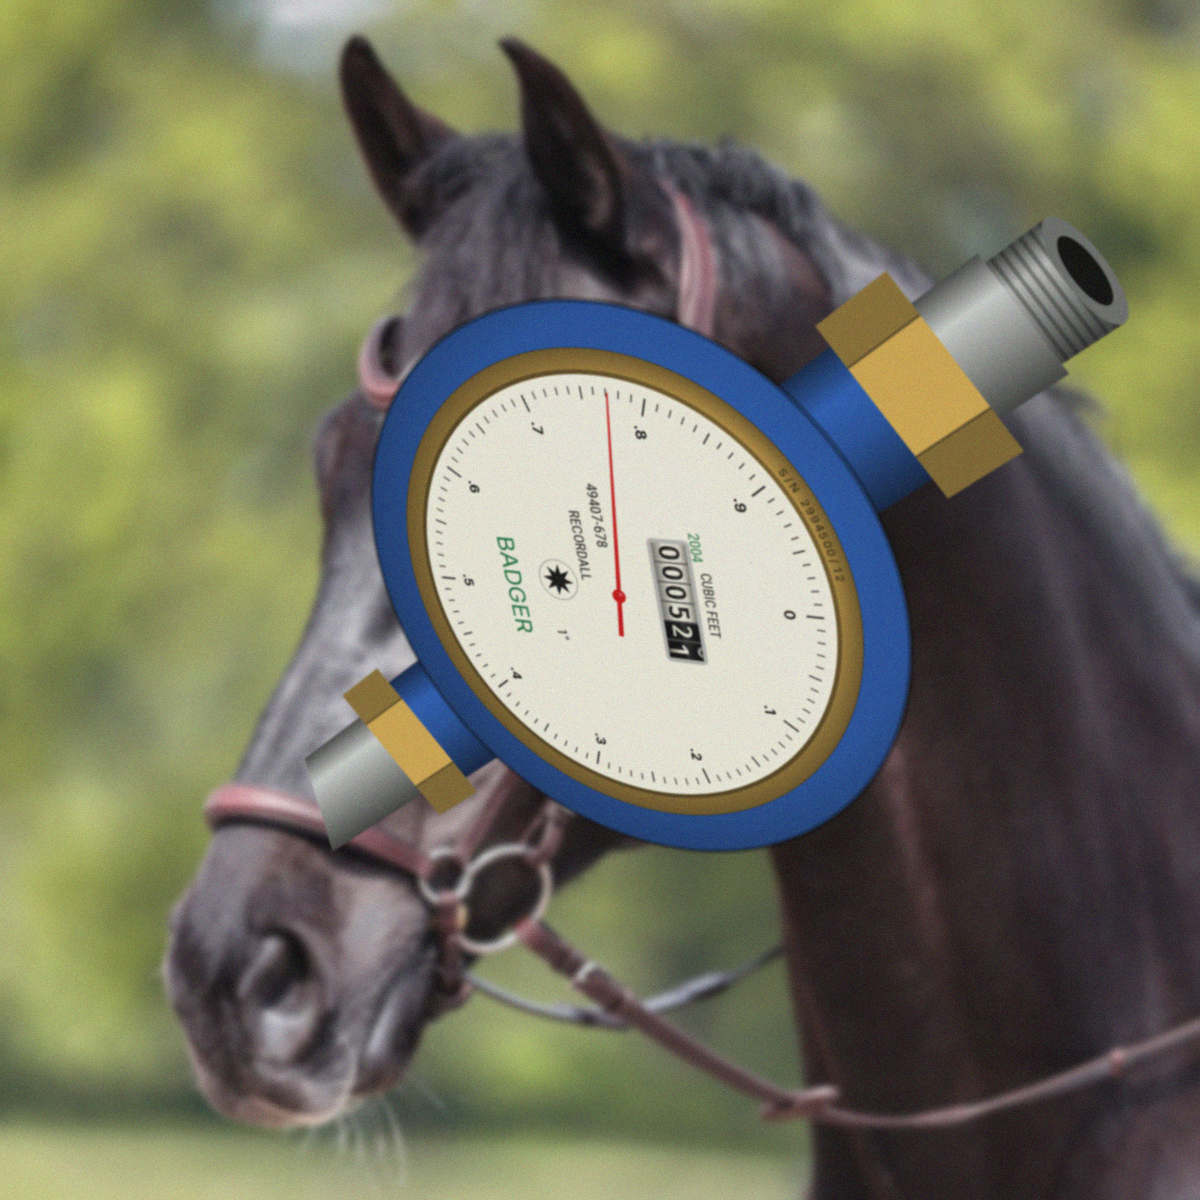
520.77 ft³
